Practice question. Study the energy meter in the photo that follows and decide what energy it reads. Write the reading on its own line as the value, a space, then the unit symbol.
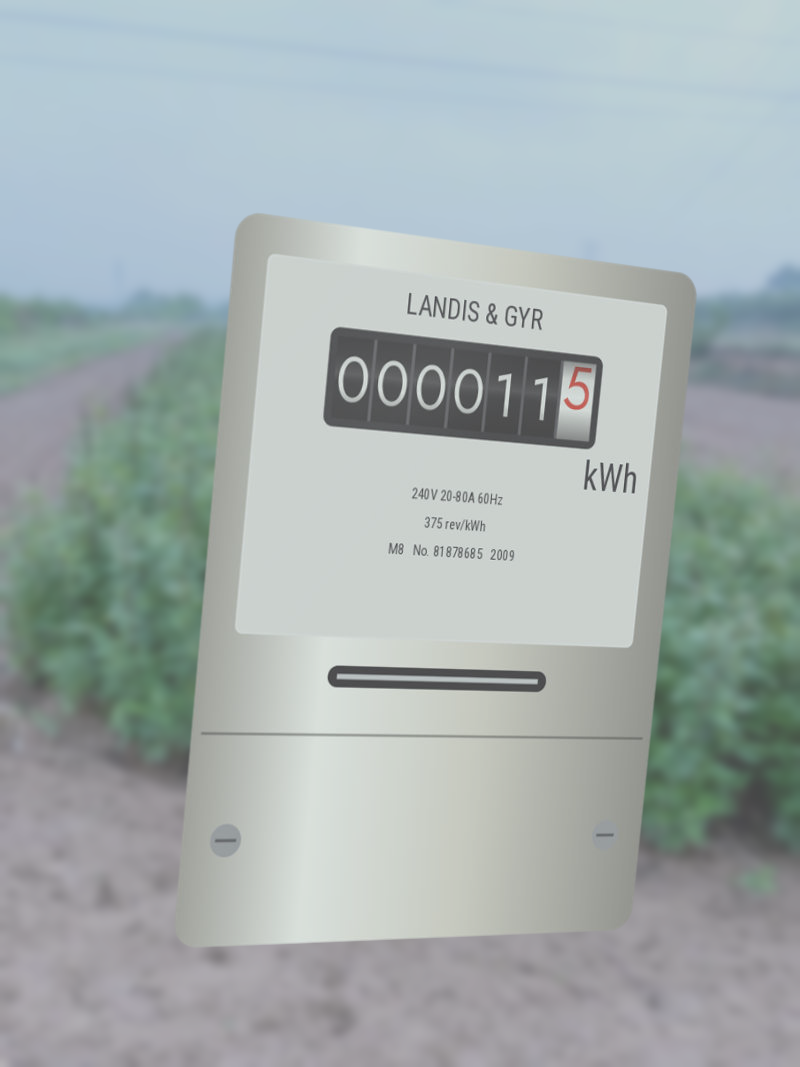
11.5 kWh
